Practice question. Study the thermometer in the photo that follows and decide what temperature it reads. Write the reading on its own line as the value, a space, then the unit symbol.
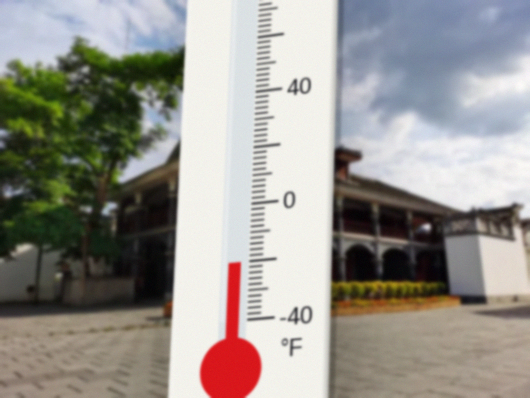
-20 °F
